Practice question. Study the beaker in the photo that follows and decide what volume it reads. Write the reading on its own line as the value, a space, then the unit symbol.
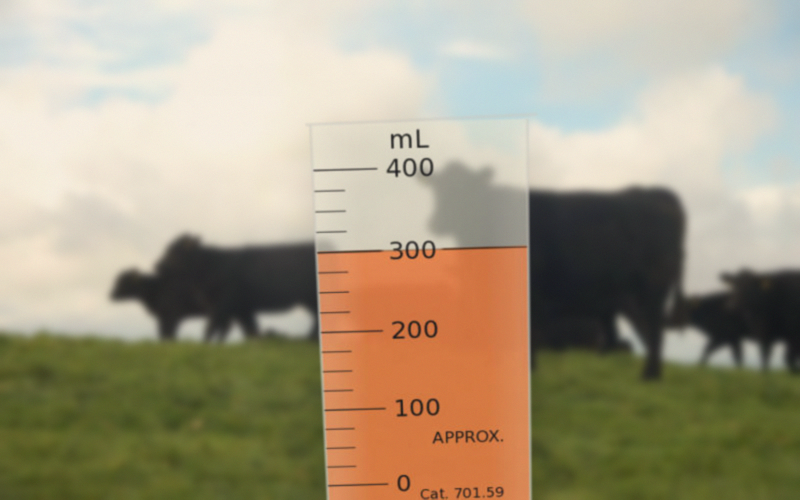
300 mL
